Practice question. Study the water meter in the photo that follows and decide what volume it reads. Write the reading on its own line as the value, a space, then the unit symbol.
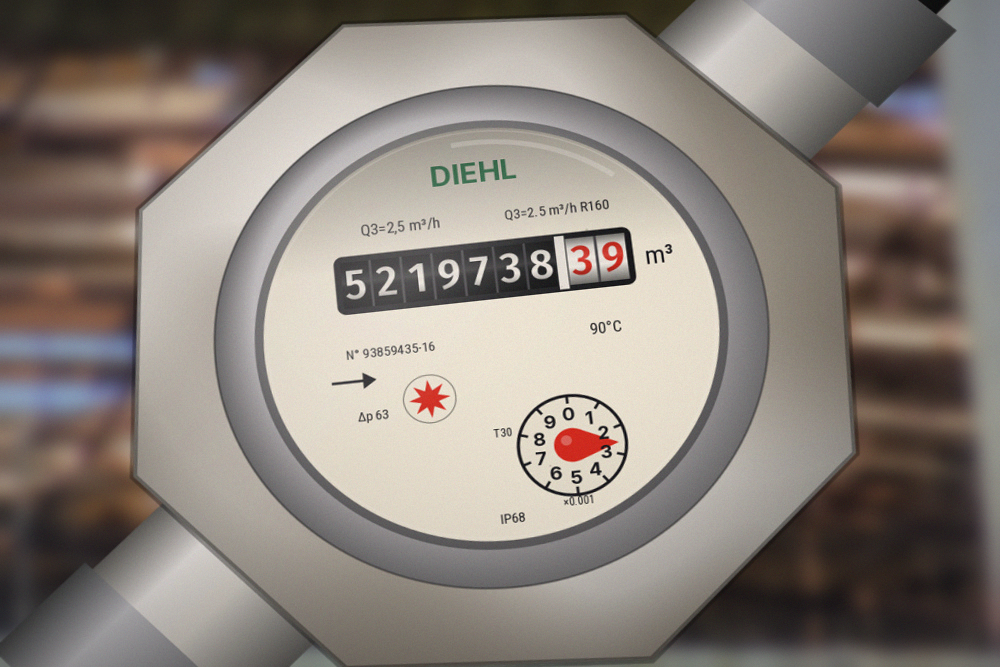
5219738.392 m³
